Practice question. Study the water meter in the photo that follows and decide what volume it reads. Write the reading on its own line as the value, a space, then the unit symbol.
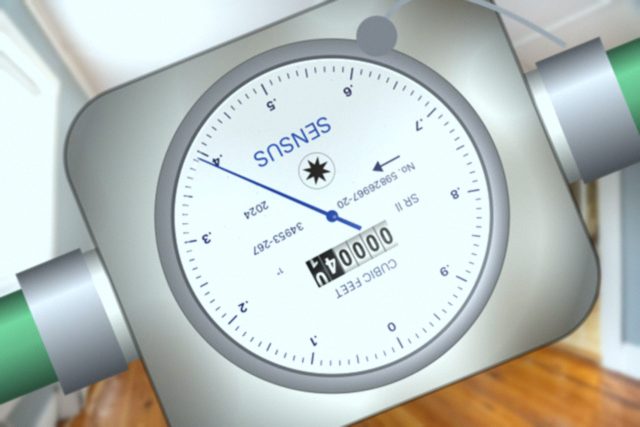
40.39 ft³
